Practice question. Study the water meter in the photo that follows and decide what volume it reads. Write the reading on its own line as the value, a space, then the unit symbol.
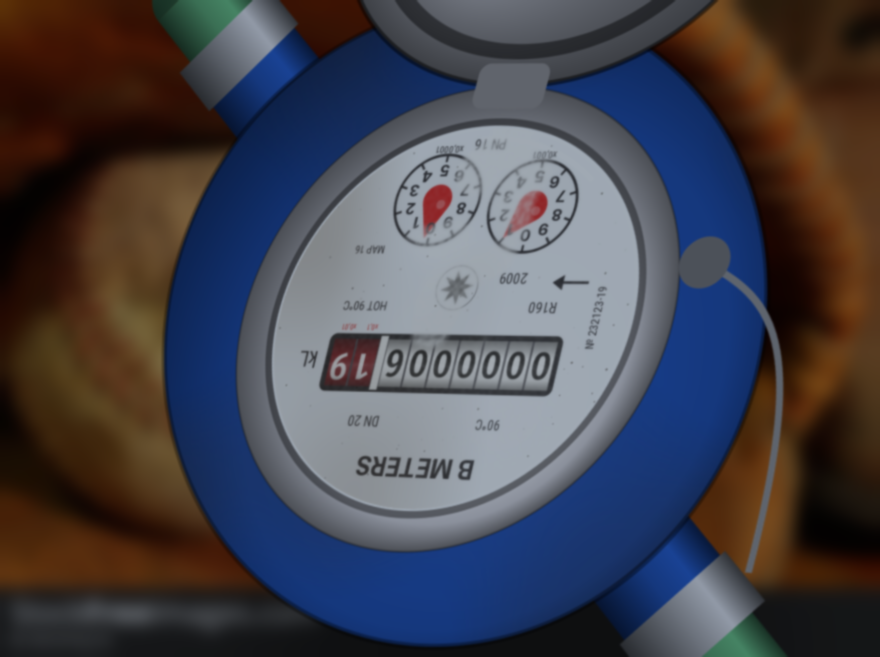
6.1910 kL
